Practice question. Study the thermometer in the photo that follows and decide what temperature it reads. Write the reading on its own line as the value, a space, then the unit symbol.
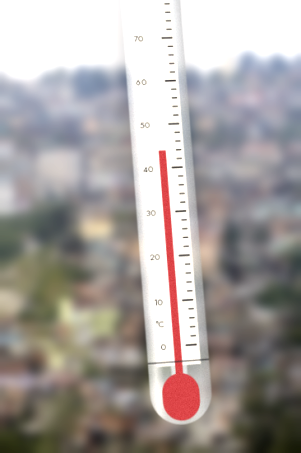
44 °C
